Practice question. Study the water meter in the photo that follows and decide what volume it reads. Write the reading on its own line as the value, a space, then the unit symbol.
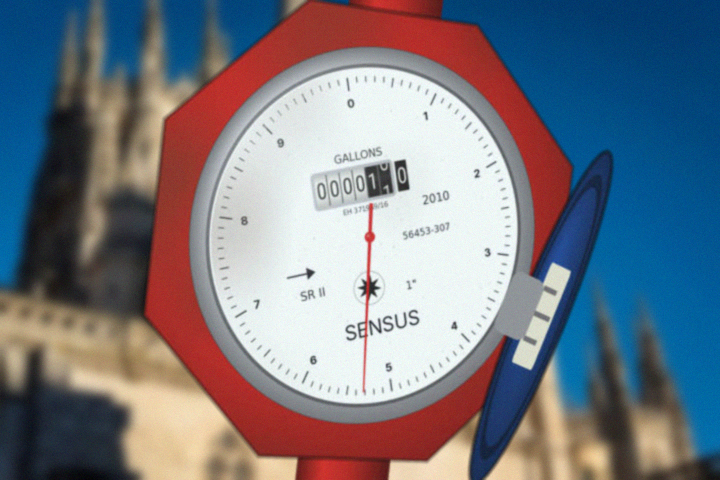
105.3 gal
